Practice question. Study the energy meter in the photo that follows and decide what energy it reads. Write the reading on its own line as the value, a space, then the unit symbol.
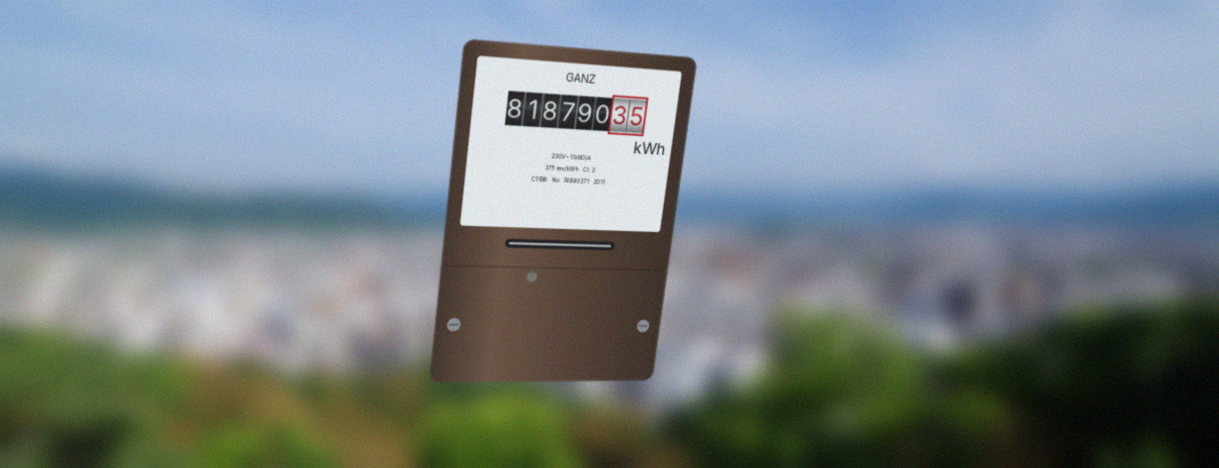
818790.35 kWh
